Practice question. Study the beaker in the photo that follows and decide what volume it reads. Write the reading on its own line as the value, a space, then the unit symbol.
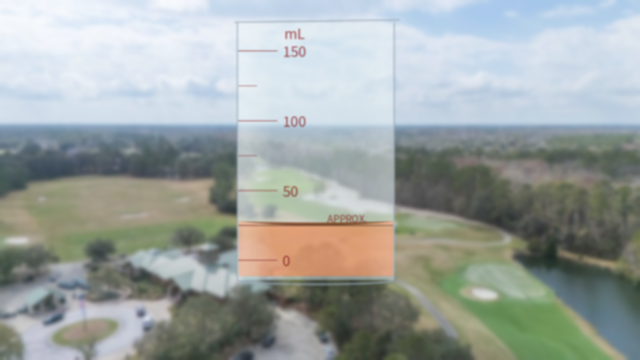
25 mL
